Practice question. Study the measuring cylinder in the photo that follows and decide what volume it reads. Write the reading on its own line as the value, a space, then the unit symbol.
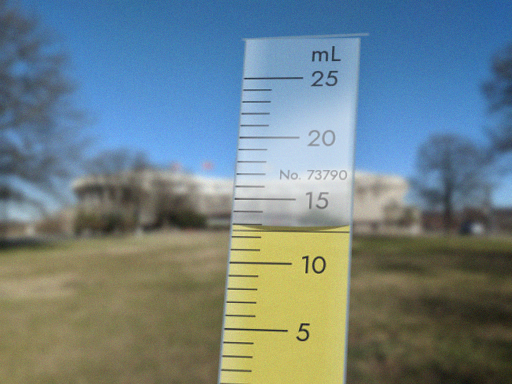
12.5 mL
